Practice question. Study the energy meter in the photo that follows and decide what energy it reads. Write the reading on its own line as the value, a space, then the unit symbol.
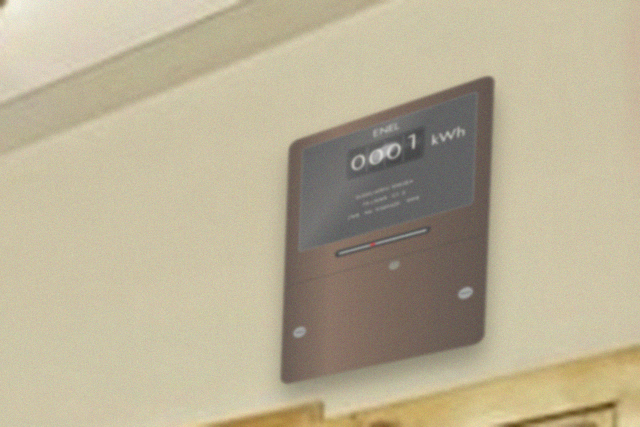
1 kWh
